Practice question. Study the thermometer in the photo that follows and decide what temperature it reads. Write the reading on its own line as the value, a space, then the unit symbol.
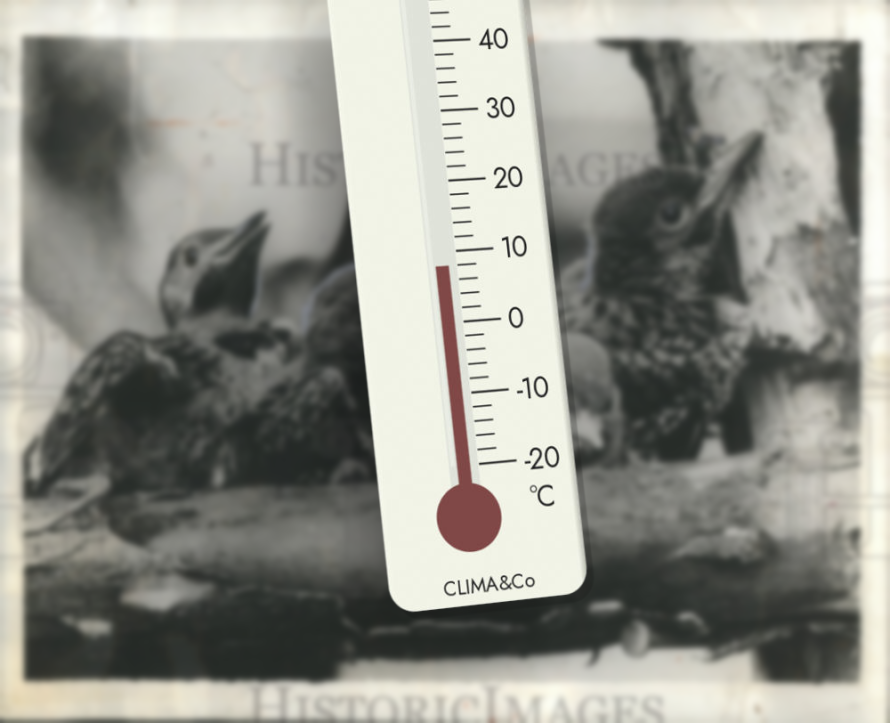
8 °C
